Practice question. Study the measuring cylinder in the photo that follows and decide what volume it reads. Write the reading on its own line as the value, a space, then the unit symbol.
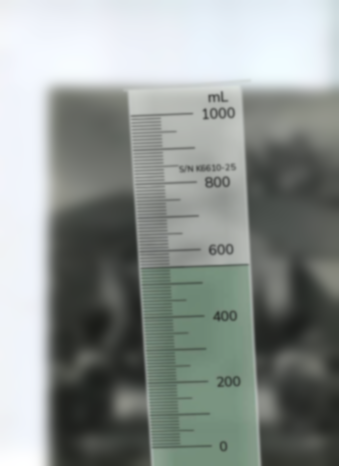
550 mL
